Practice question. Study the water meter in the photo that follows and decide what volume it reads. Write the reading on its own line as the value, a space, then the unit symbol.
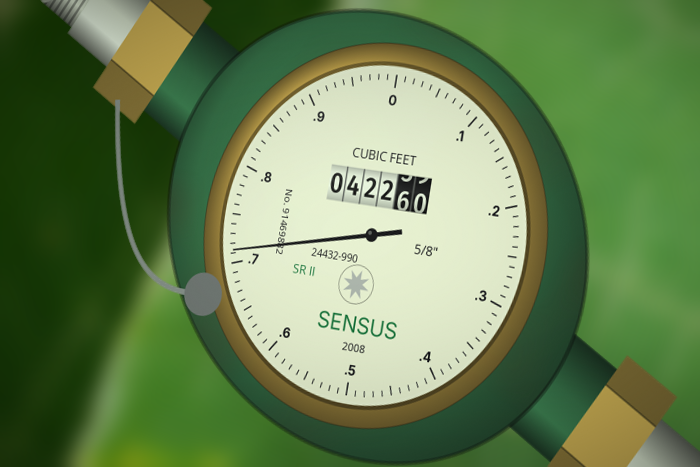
42259.71 ft³
